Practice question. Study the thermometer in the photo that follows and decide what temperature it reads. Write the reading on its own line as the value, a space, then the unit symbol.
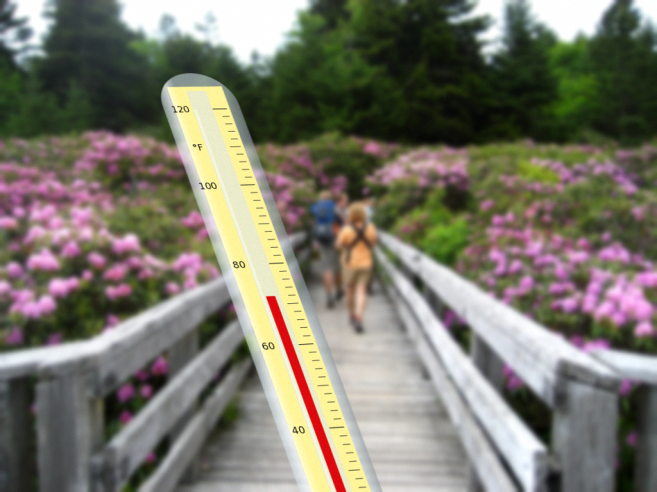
72 °F
